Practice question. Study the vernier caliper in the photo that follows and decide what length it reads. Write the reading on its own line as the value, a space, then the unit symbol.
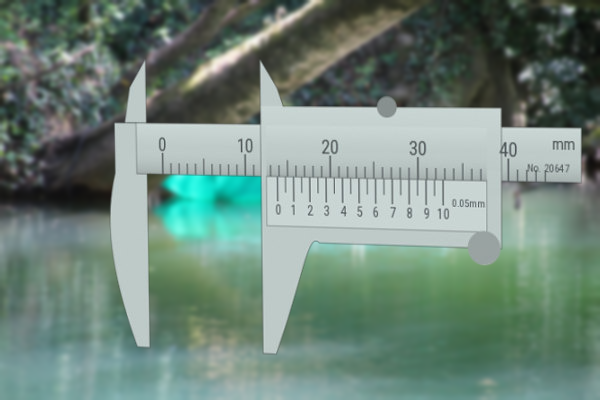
13.8 mm
